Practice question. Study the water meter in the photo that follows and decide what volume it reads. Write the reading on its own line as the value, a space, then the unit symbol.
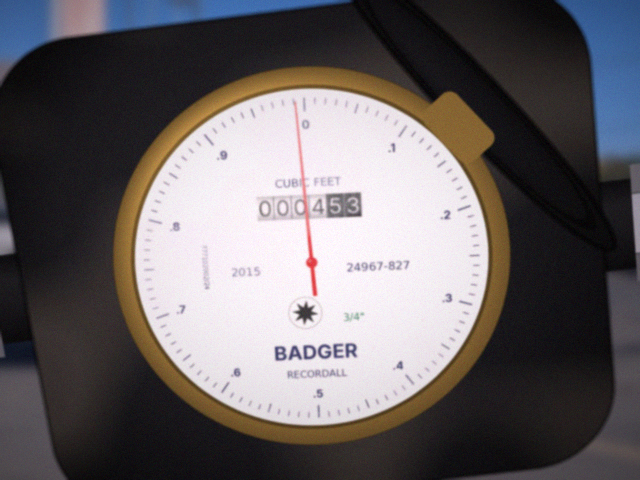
452.99 ft³
